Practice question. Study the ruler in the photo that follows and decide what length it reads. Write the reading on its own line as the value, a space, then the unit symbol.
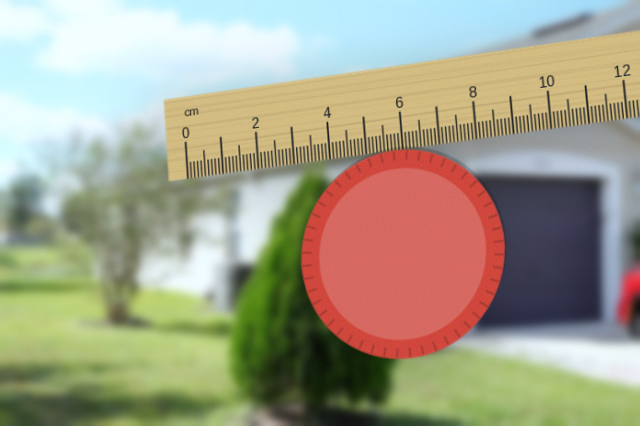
5.5 cm
